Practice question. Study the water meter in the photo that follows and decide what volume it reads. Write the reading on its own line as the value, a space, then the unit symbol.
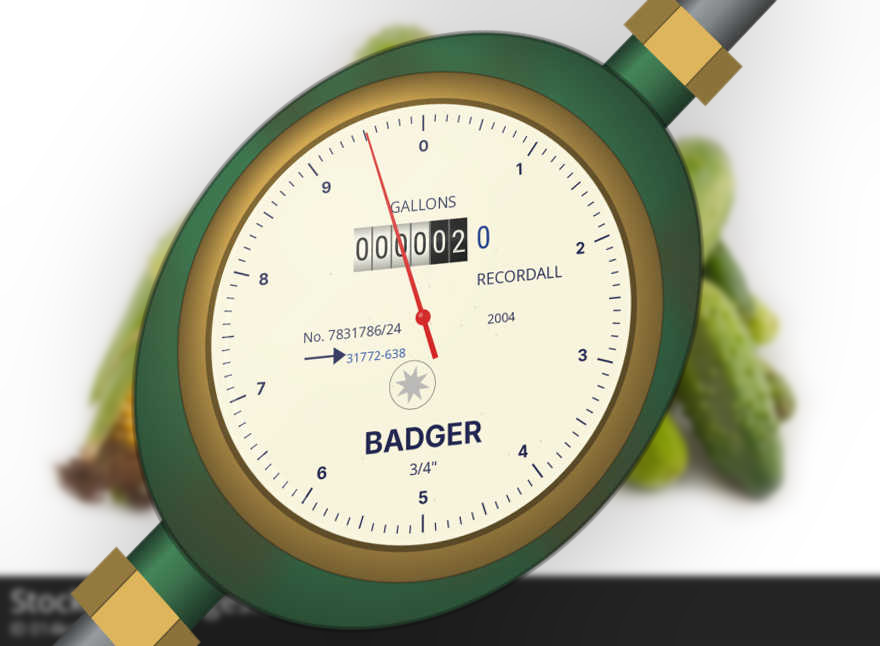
19.5 gal
